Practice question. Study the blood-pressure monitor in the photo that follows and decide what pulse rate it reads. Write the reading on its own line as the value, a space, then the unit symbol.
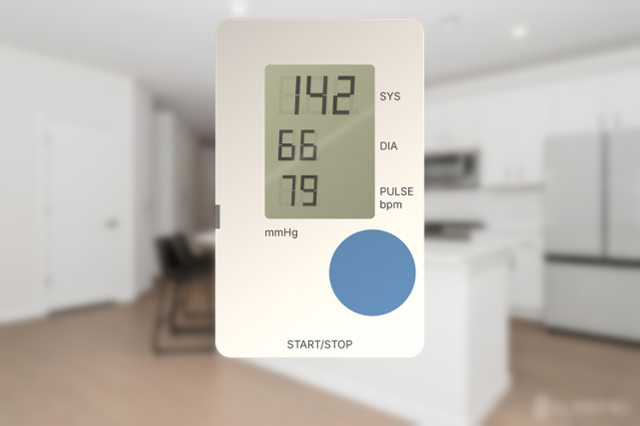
79 bpm
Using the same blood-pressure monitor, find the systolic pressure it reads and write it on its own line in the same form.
142 mmHg
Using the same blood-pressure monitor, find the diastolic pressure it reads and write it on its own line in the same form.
66 mmHg
